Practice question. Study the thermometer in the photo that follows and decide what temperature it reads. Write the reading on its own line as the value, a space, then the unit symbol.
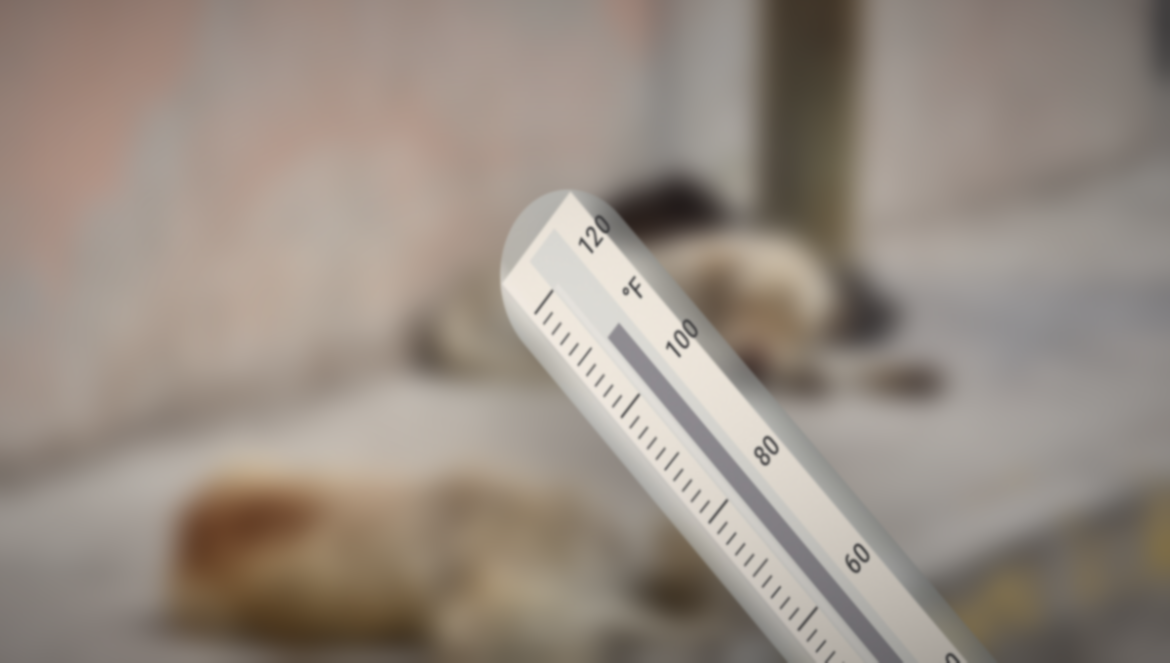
109 °F
